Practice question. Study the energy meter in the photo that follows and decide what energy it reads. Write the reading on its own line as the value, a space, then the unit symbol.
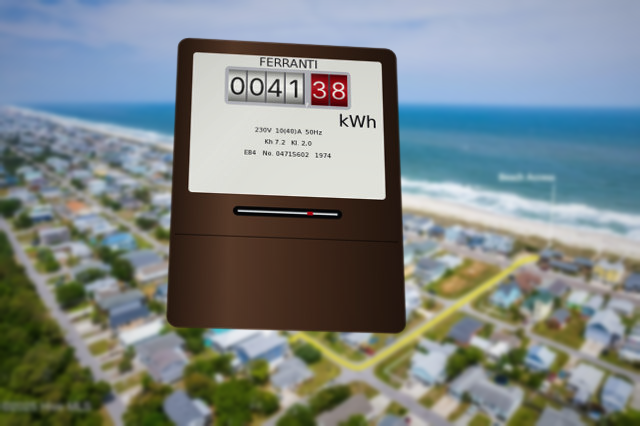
41.38 kWh
